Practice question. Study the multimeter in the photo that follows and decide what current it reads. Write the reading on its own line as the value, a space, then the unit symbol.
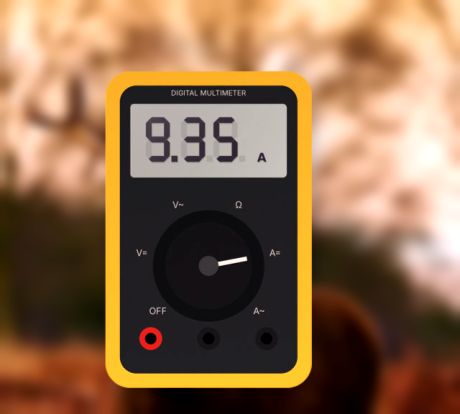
9.35 A
